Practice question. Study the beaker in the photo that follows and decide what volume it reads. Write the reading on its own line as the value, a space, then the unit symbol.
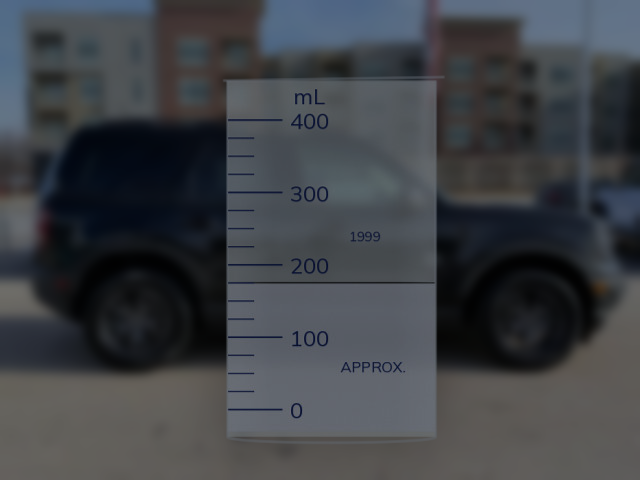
175 mL
